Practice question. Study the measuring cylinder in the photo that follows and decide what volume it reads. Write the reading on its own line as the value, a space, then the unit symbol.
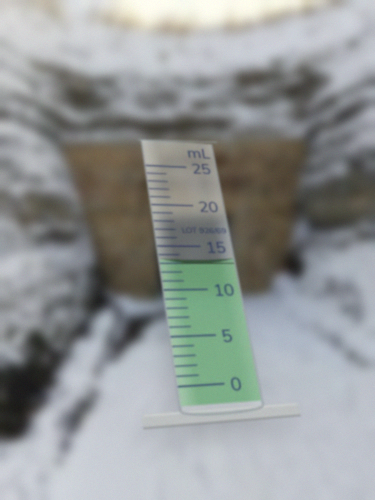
13 mL
